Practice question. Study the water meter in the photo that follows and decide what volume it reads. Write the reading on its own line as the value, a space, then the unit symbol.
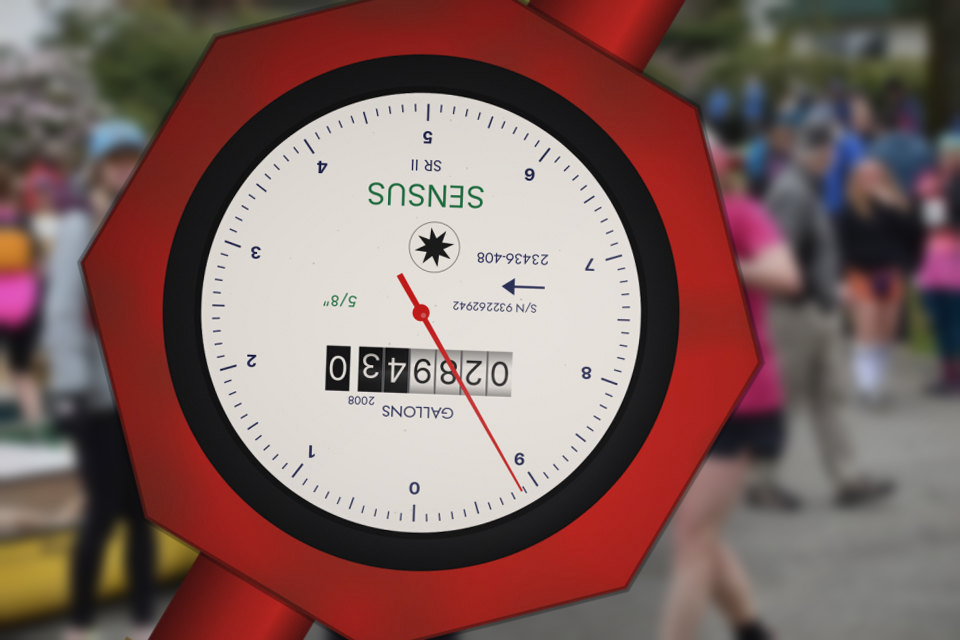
289429.1 gal
